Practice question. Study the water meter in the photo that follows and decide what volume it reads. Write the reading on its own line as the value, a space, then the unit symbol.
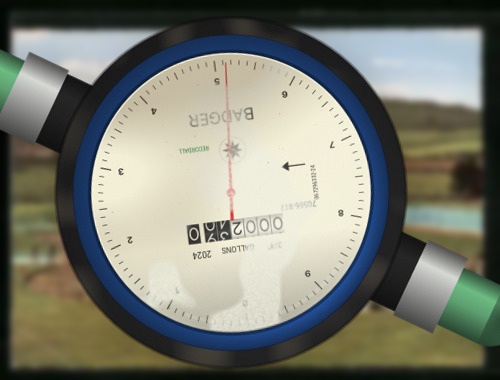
2395.1 gal
